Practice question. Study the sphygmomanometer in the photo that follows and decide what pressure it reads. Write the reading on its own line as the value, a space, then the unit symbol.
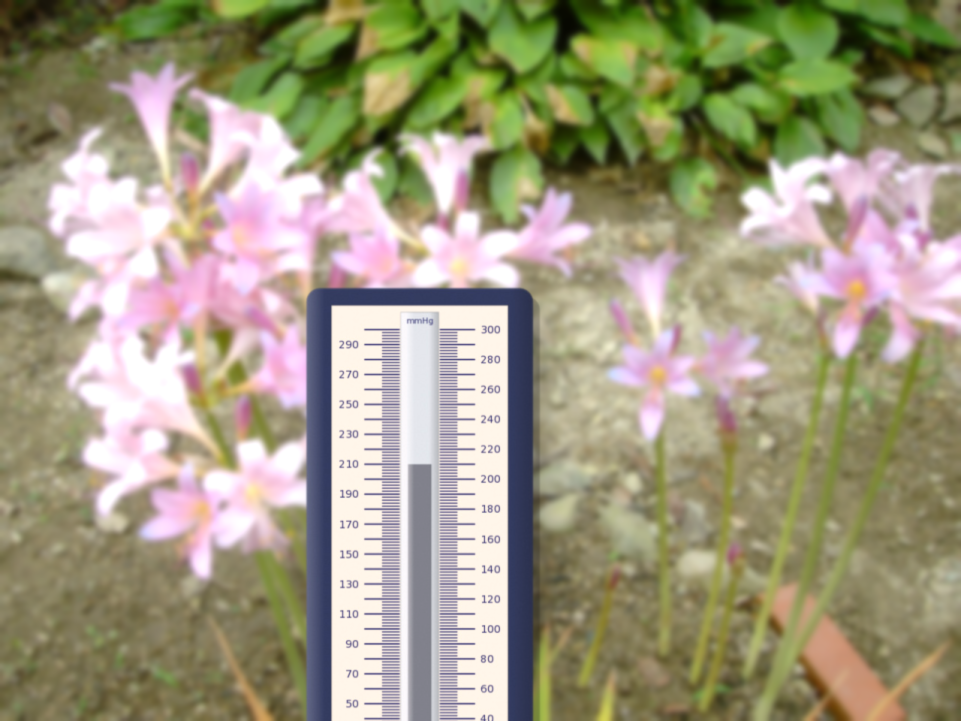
210 mmHg
